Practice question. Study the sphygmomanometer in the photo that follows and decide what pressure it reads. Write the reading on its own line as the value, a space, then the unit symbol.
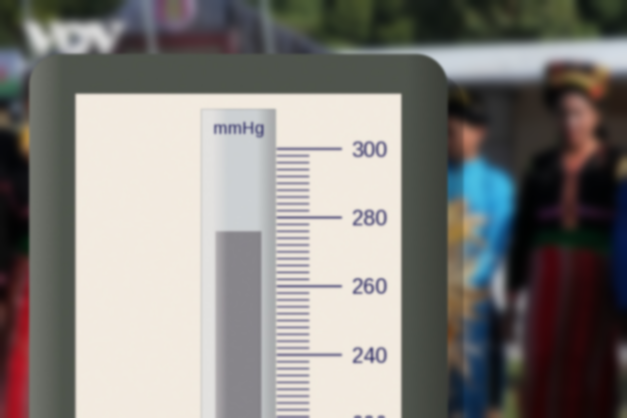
276 mmHg
